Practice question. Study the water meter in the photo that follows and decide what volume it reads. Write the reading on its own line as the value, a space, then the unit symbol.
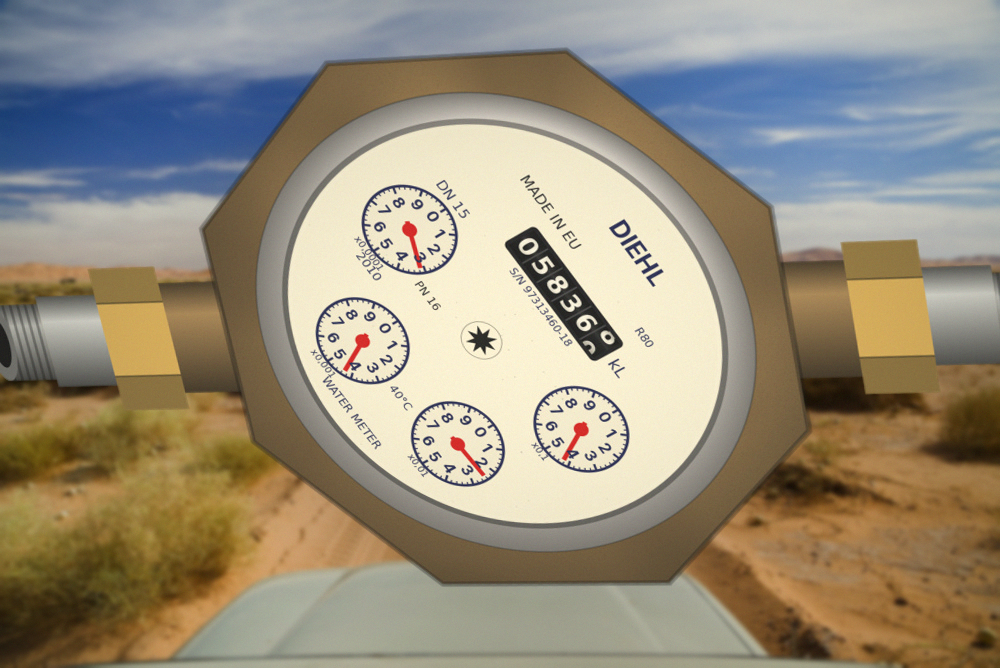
58368.4243 kL
